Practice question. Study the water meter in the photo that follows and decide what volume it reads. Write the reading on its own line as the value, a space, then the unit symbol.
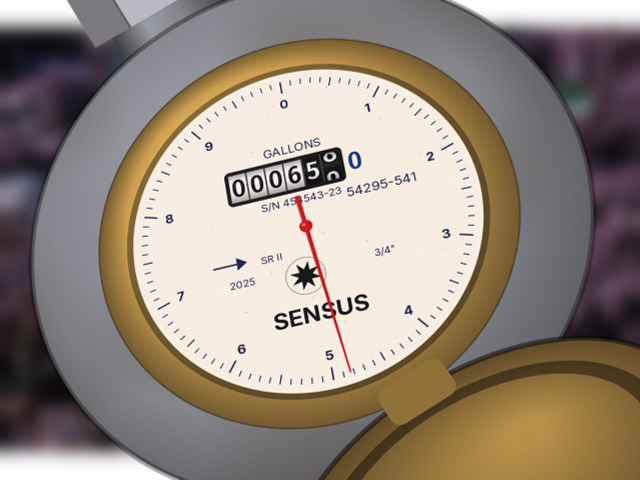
6584.8 gal
